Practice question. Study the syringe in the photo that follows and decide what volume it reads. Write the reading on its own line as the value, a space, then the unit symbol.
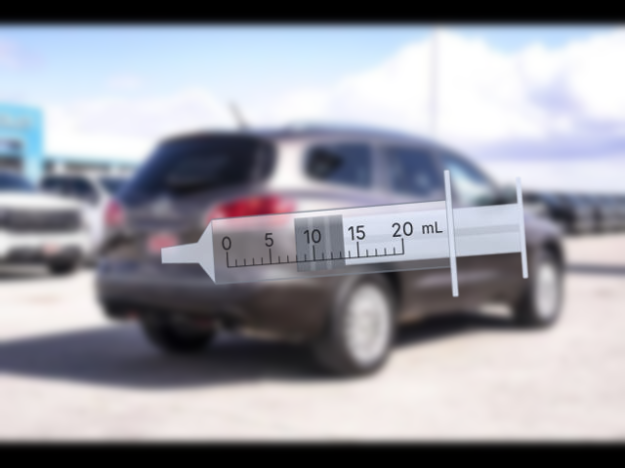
8 mL
